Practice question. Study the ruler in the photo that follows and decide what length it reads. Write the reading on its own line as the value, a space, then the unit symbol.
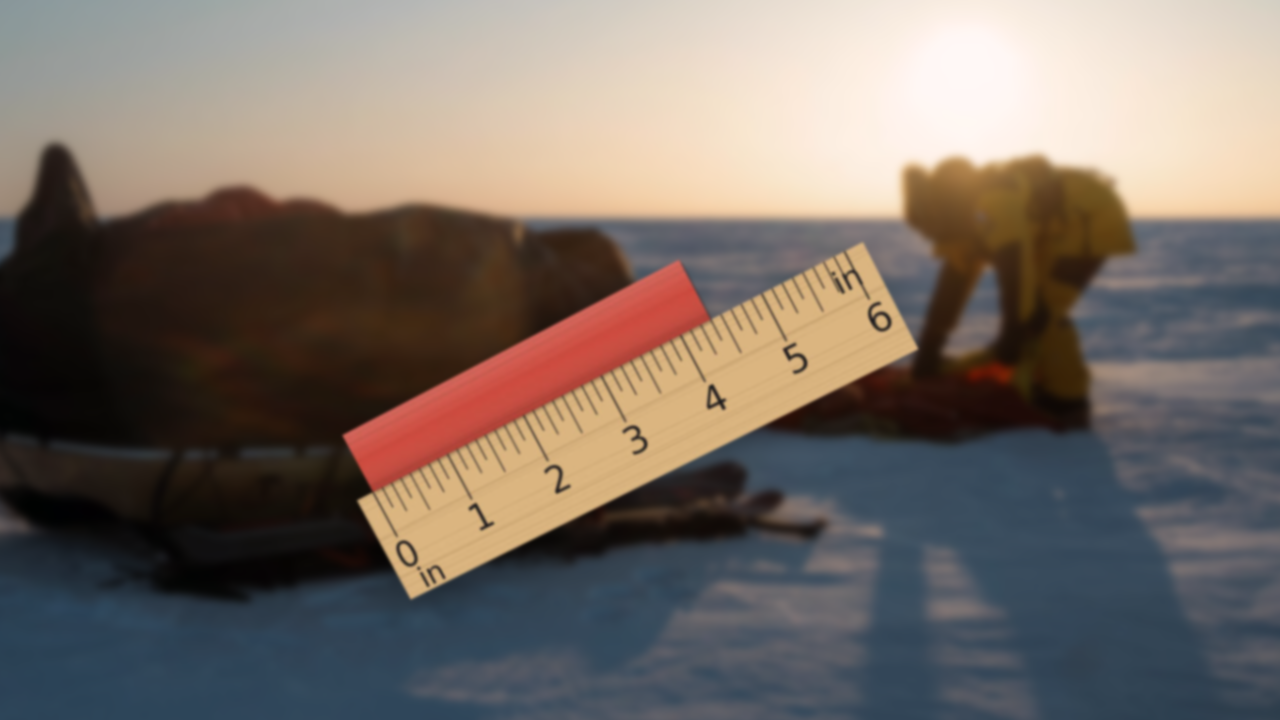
4.375 in
